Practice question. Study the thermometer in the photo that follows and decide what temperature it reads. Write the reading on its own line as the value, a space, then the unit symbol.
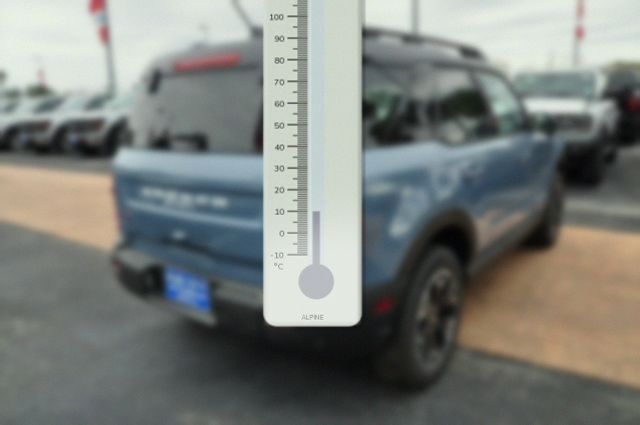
10 °C
